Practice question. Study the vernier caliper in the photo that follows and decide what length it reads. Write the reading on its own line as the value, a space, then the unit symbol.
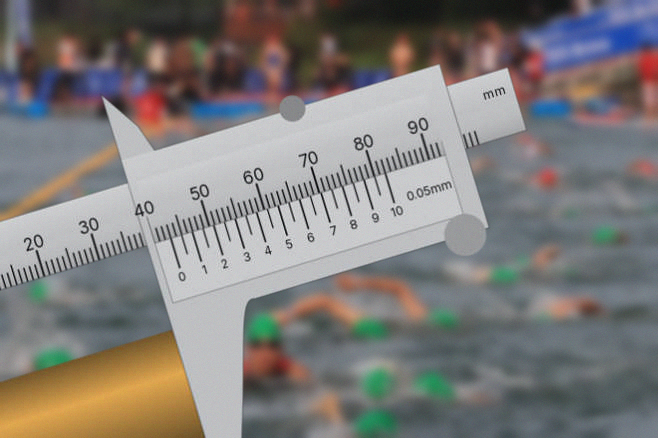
43.0 mm
